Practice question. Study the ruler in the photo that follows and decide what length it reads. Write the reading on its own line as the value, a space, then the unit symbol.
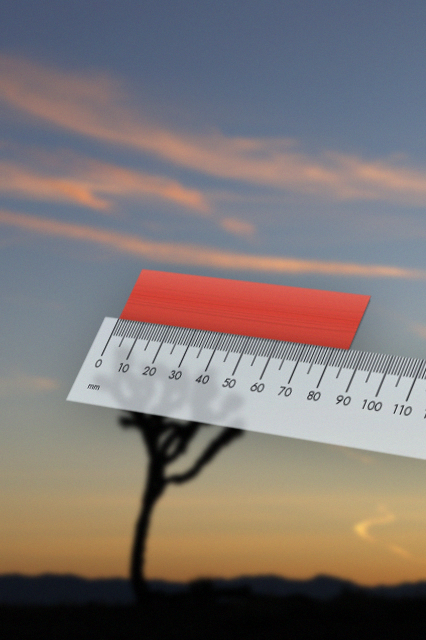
85 mm
